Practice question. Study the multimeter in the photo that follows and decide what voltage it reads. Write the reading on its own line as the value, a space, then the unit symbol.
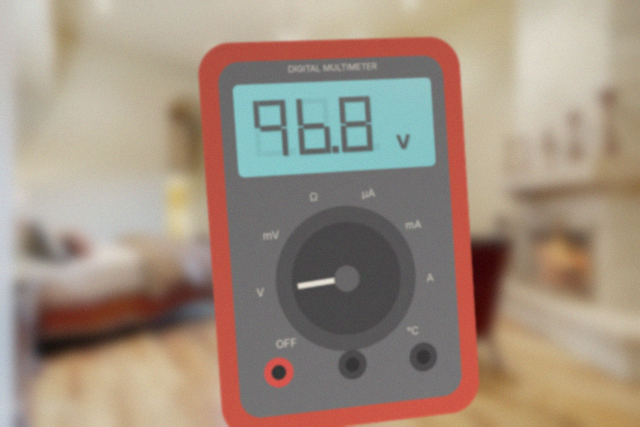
96.8 V
